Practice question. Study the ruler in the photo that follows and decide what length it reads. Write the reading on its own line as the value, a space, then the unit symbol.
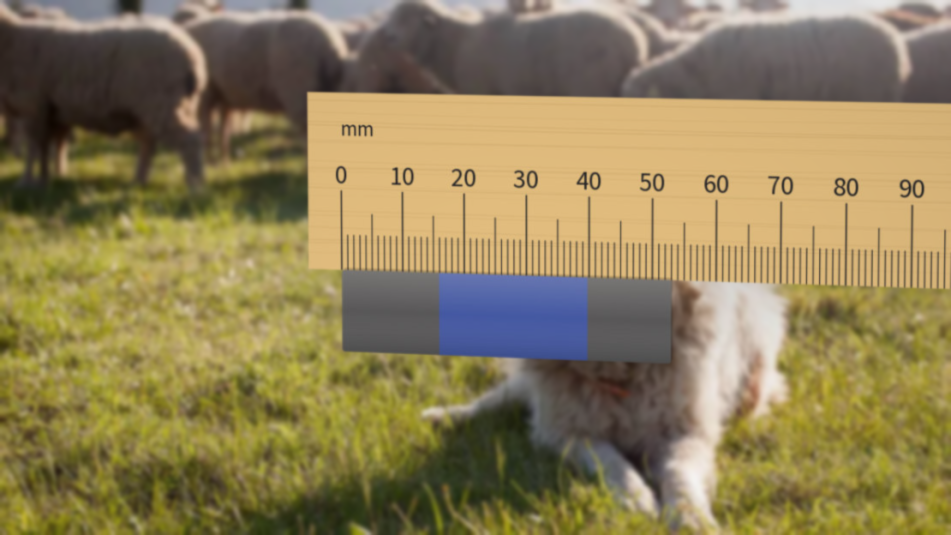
53 mm
